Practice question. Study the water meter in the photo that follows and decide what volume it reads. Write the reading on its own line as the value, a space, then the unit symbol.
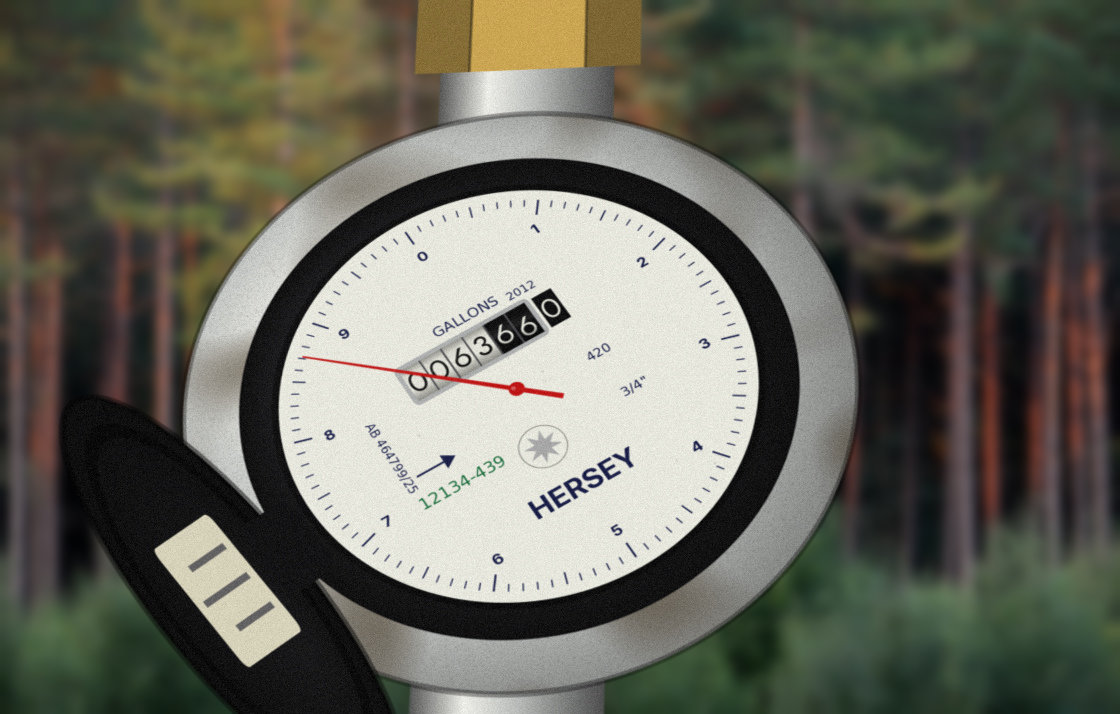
63658.7 gal
